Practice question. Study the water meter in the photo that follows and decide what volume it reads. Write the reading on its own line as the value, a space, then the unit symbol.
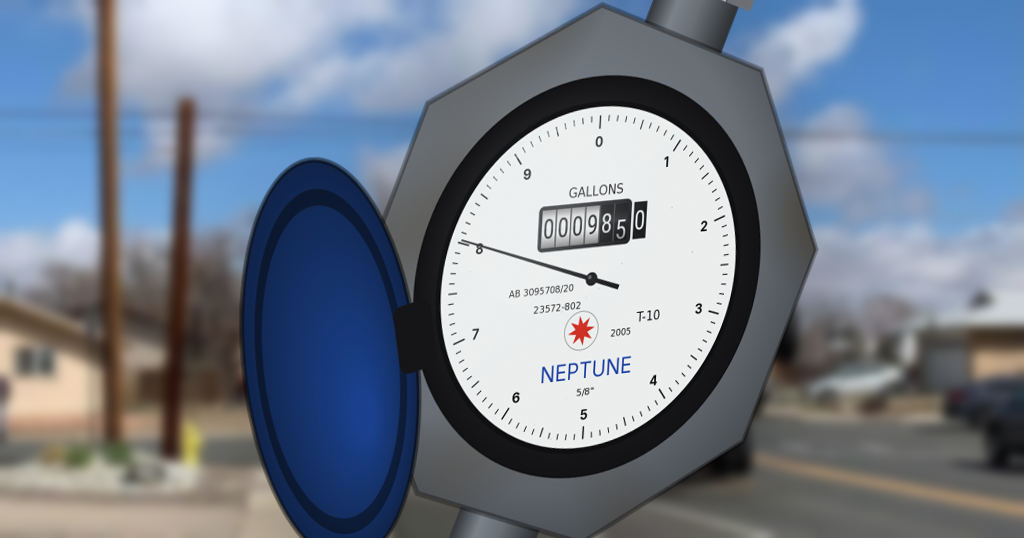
9848.0 gal
